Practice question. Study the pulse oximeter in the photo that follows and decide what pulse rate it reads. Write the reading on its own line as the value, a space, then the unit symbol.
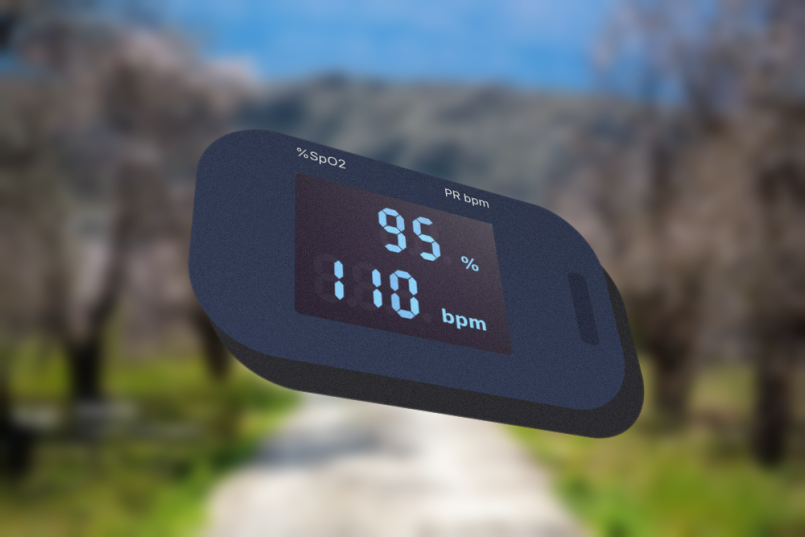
110 bpm
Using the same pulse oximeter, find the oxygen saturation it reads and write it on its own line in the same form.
95 %
